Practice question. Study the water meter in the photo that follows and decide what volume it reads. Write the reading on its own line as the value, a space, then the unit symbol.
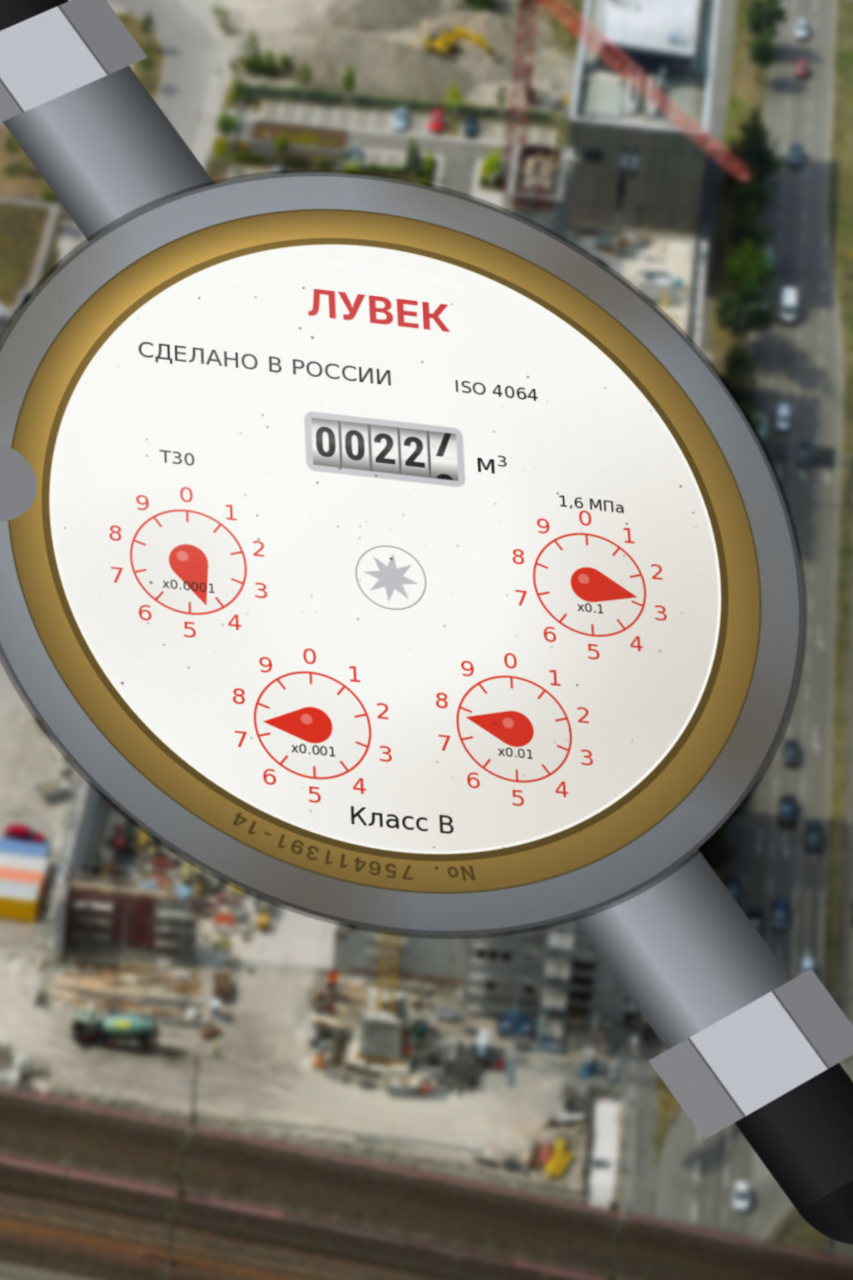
227.2774 m³
